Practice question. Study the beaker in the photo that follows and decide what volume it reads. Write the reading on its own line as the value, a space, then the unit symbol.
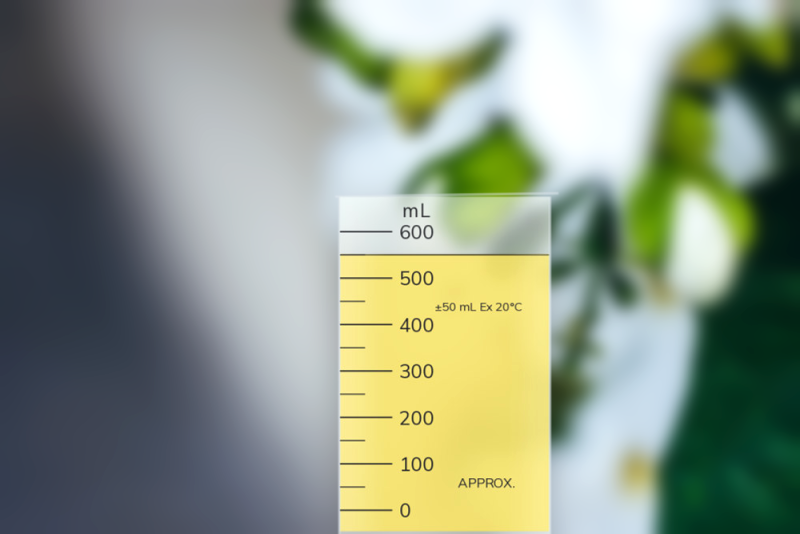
550 mL
